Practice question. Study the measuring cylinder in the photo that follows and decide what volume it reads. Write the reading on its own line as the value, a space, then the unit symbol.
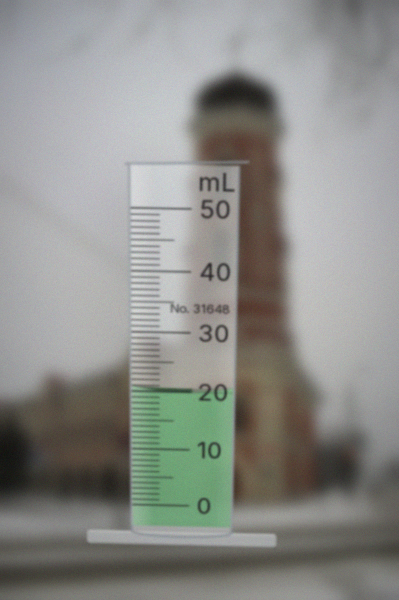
20 mL
